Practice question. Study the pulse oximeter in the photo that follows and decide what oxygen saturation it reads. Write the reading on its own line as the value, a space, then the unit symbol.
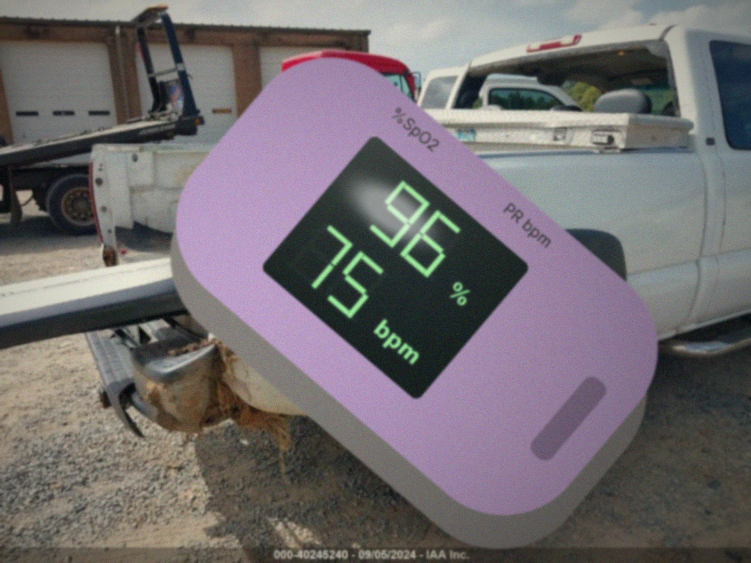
96 %
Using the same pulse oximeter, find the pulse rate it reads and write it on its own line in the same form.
75 bpm
